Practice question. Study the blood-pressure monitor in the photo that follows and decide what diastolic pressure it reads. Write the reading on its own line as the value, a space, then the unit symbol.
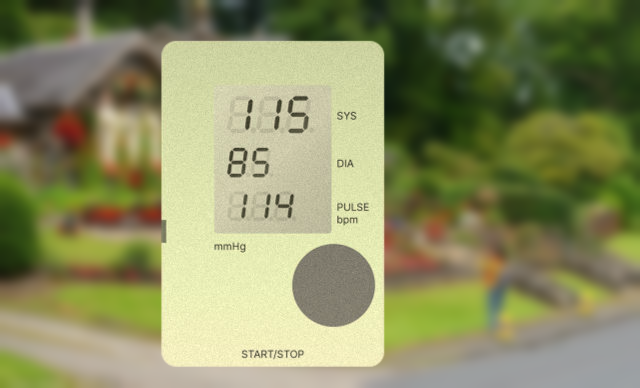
85 mmHg
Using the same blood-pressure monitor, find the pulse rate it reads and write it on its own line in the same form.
114 bpm
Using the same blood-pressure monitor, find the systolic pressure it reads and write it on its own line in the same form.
115 mmHg
